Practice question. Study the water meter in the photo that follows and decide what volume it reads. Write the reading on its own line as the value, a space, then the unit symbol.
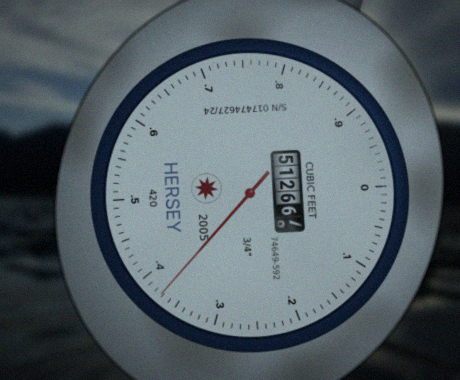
512667.37 ft³
